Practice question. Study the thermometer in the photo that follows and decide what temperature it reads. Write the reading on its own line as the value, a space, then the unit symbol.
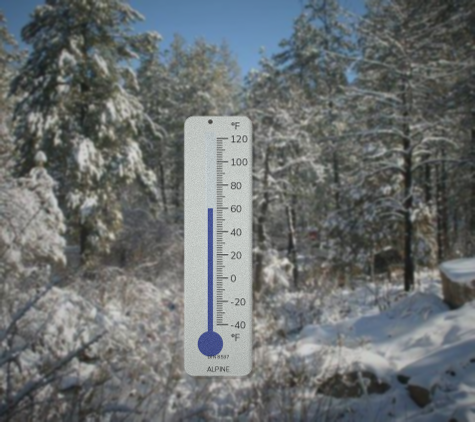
60 °F
